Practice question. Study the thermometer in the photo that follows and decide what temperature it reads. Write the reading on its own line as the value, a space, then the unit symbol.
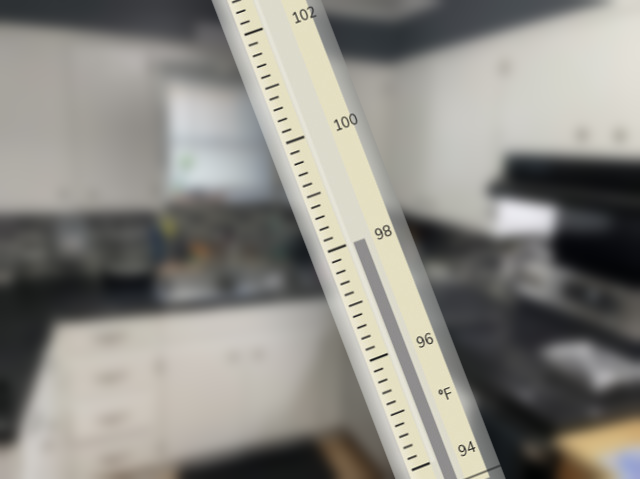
98 °F
